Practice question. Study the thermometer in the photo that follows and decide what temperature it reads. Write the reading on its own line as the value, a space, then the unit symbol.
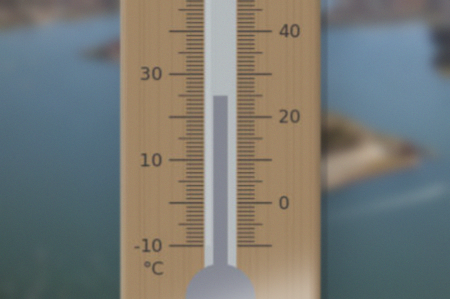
25 °C
